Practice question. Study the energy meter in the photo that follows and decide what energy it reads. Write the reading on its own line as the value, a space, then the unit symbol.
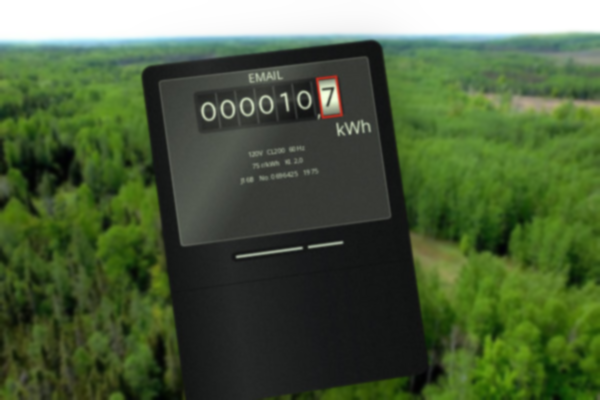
10.7 kWh
